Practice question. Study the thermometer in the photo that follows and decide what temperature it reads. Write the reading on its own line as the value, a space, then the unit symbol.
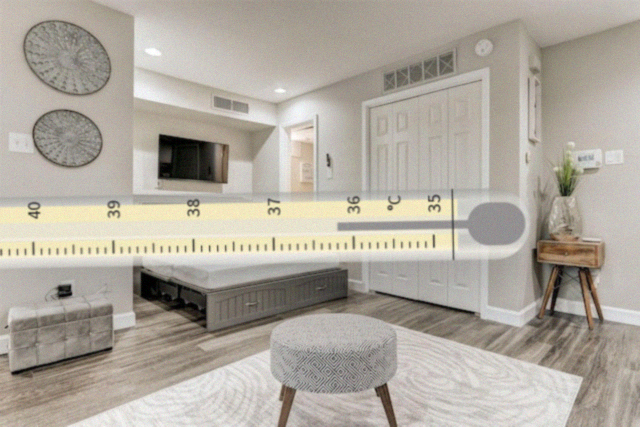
36.2 °C
